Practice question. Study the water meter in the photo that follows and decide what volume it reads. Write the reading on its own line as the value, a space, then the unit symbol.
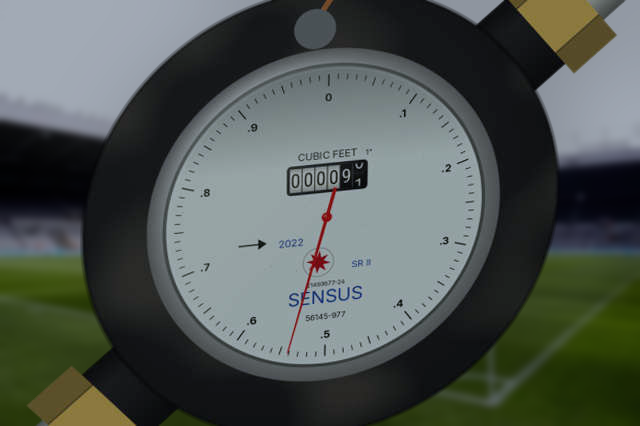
90.54 ft³
